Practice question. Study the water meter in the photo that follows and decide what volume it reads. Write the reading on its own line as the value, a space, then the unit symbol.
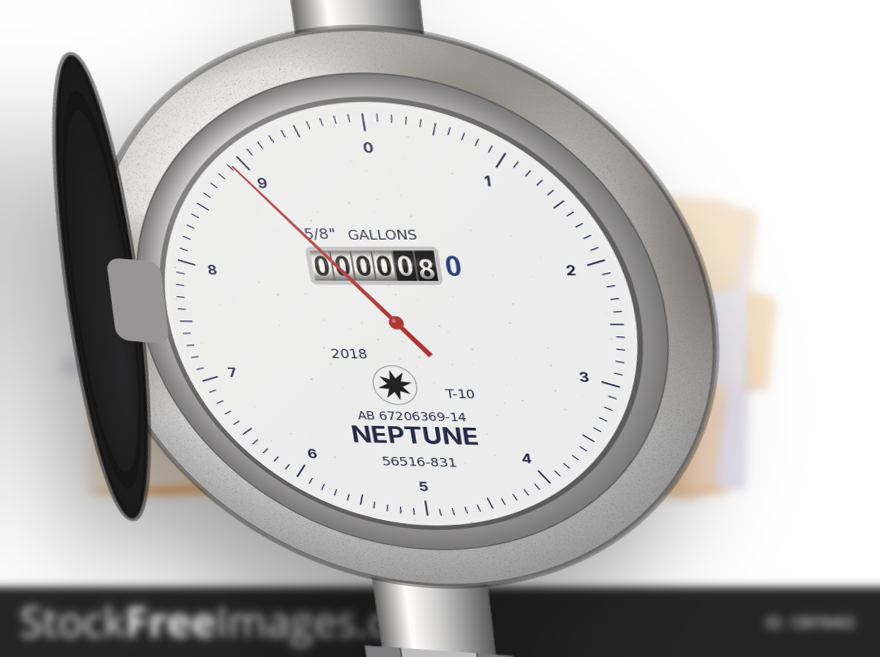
78.9 gal
